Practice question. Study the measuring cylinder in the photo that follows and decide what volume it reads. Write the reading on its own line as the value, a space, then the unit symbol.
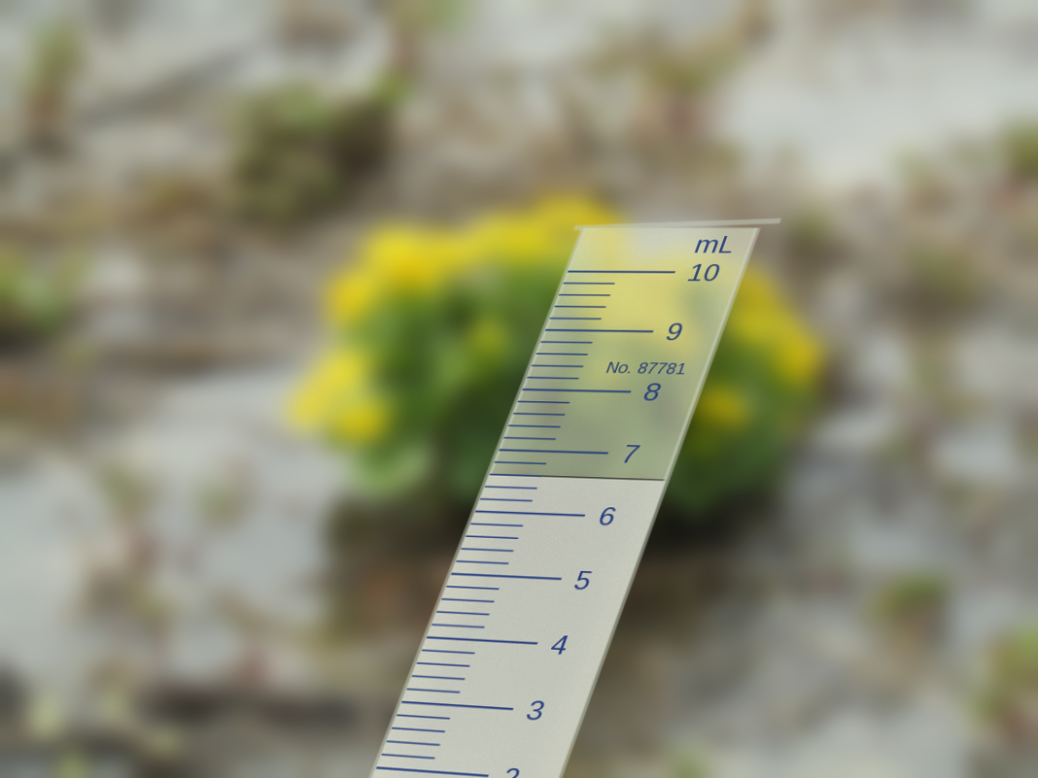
6.6 mL
